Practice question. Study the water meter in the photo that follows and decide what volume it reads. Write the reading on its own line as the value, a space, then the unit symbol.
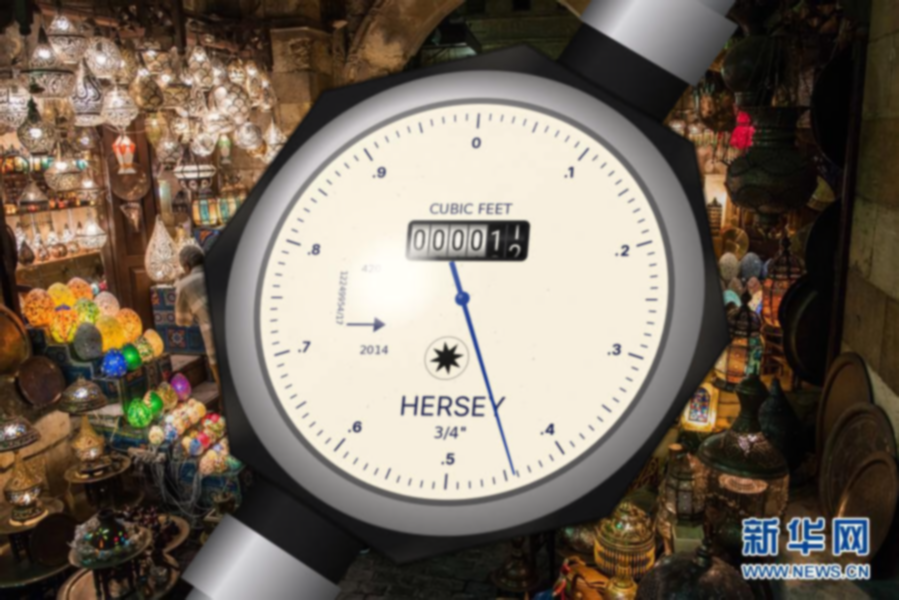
11.44 ft³
